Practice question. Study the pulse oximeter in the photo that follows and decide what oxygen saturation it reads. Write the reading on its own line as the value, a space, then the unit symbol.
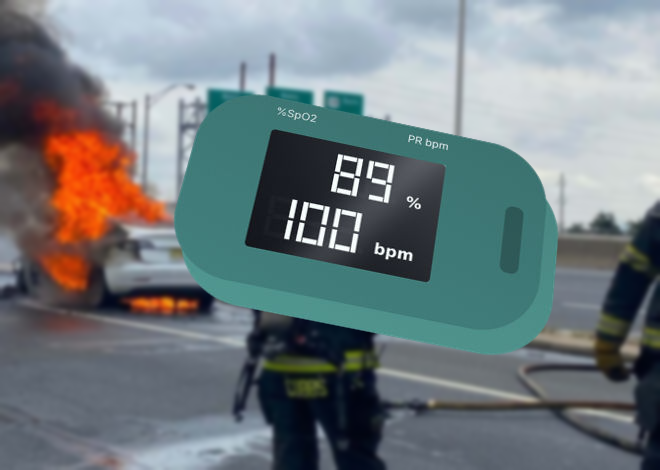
89 %
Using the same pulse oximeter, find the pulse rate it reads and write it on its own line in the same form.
100 bpm
